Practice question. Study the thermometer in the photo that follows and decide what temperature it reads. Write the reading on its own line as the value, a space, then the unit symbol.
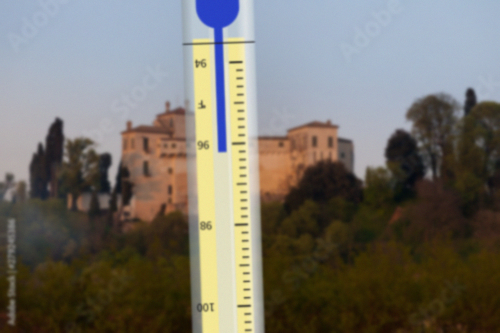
96.2 °F
